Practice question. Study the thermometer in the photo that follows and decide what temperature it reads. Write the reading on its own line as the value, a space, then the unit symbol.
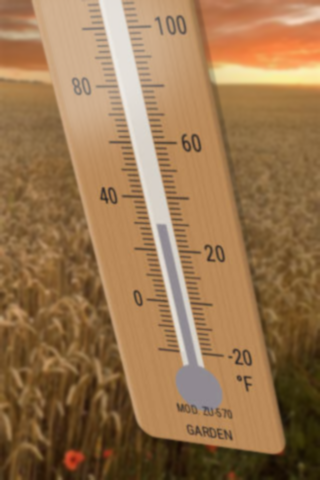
30 °F
